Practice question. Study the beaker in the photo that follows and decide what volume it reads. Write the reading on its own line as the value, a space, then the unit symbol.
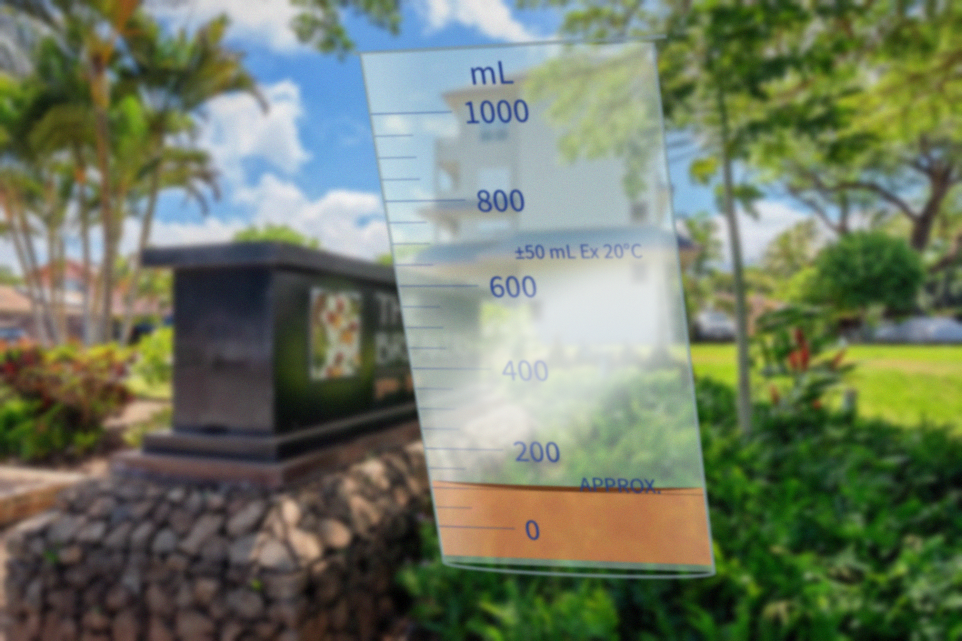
100 mL
